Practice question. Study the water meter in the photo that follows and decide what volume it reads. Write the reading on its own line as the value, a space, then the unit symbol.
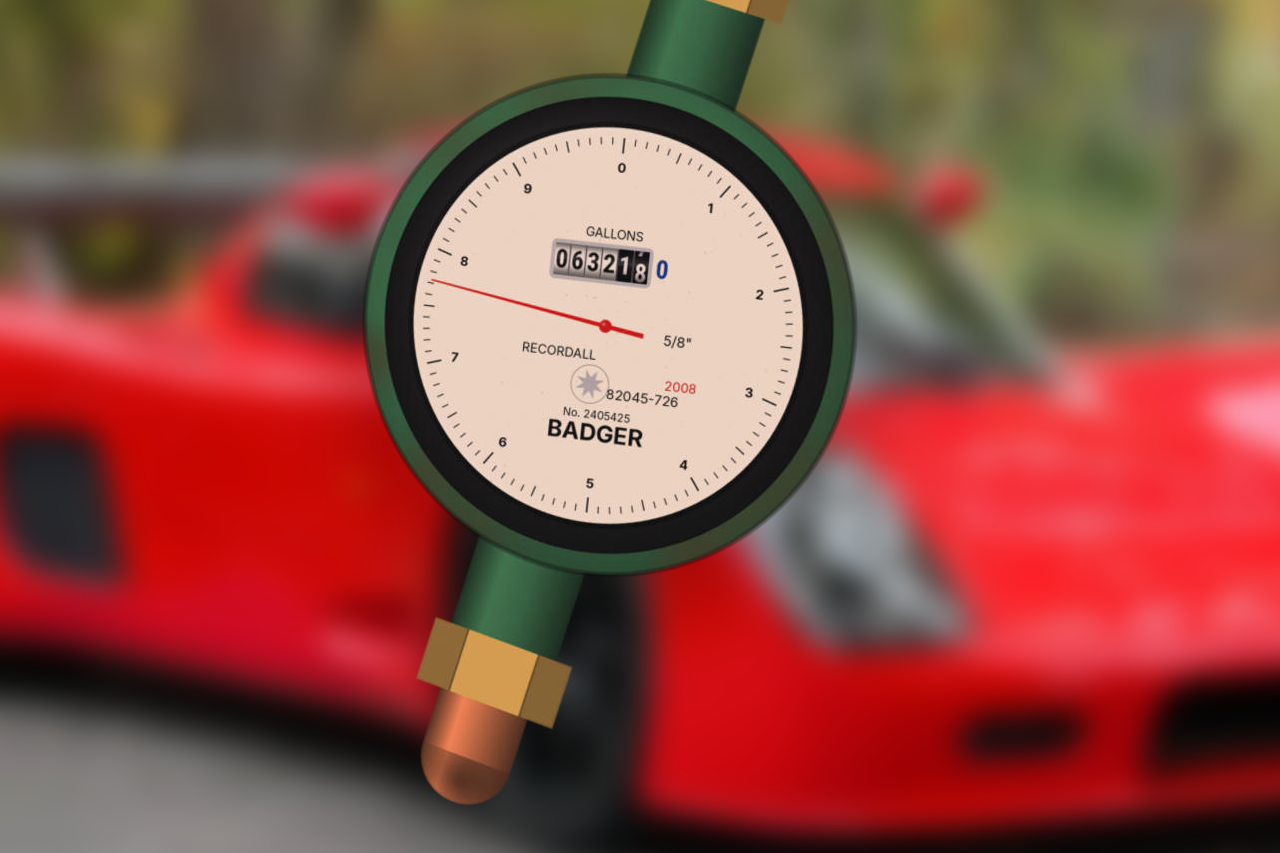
632177.7 gal
